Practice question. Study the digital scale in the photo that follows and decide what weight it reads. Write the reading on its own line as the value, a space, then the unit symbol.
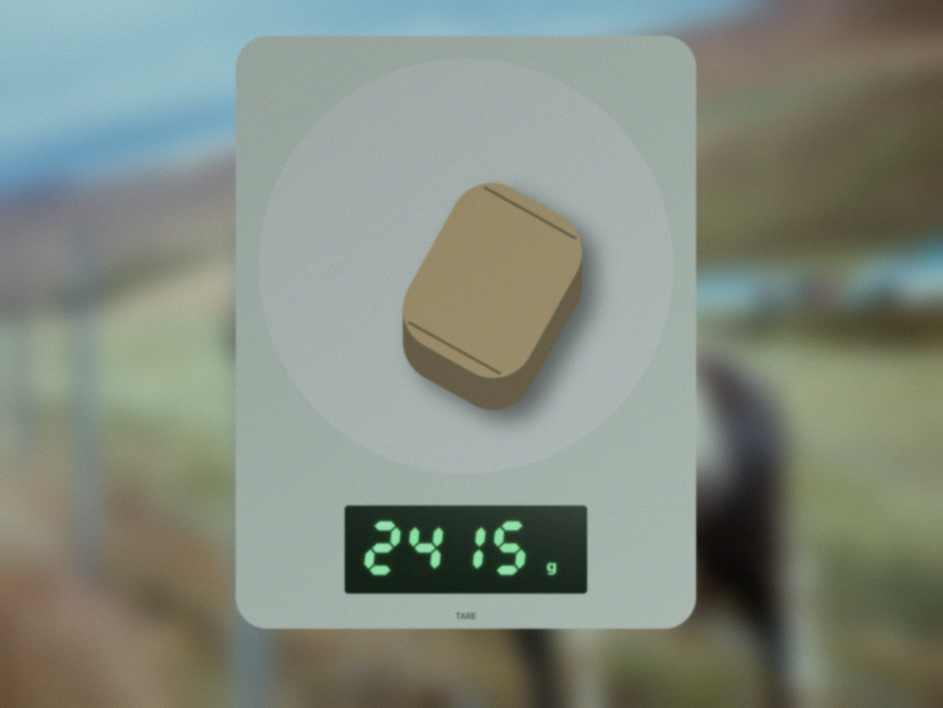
2415 g
